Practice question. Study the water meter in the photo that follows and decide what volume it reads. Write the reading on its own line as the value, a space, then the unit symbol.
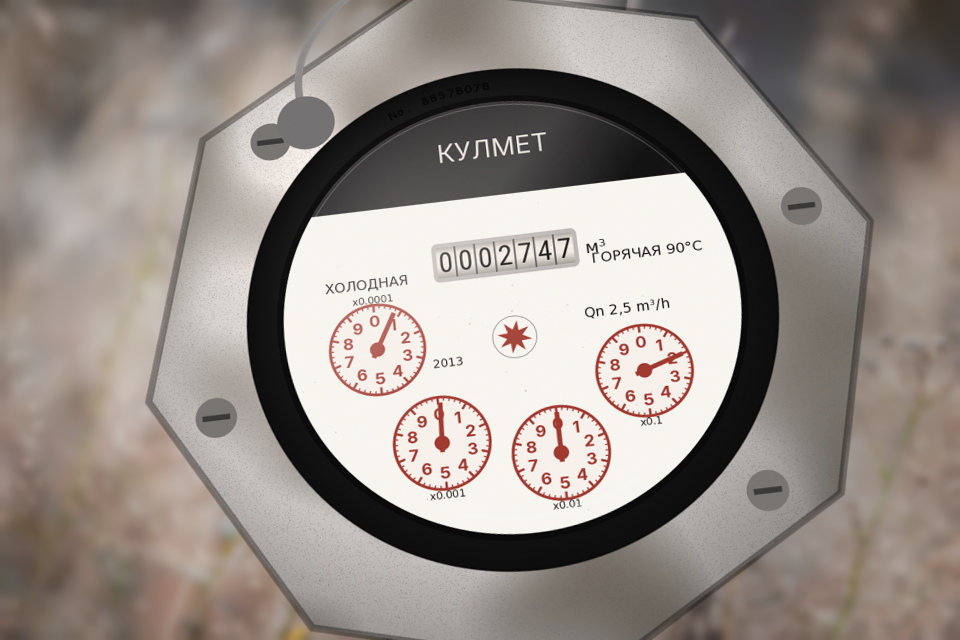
2747.2000 m³
